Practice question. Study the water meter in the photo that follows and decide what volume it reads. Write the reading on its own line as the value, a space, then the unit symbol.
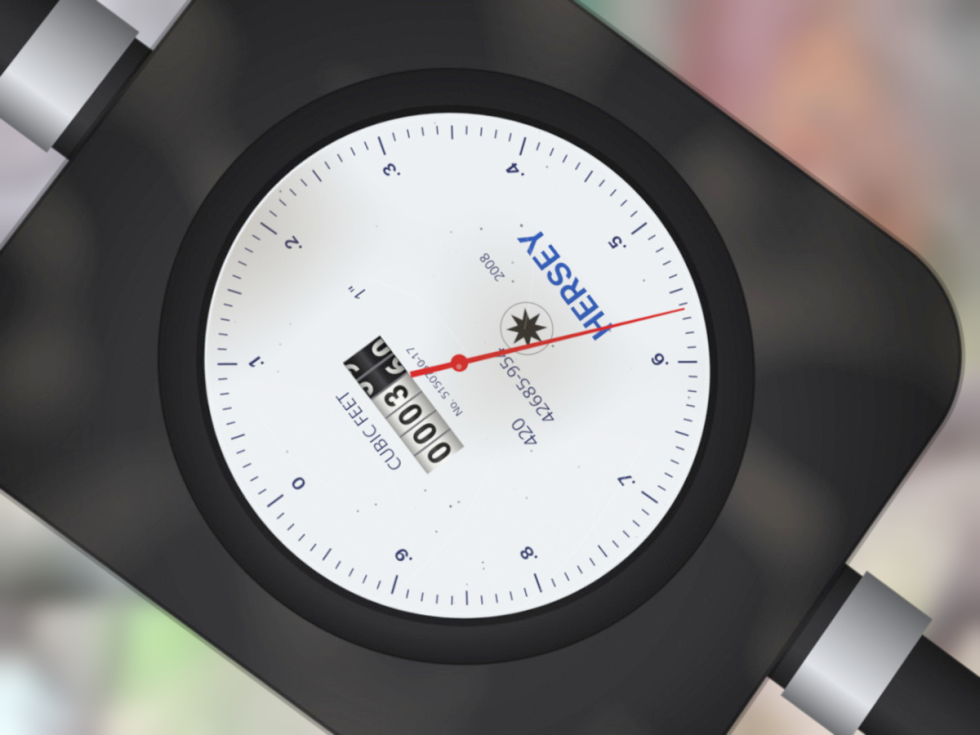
359.56 ft³
